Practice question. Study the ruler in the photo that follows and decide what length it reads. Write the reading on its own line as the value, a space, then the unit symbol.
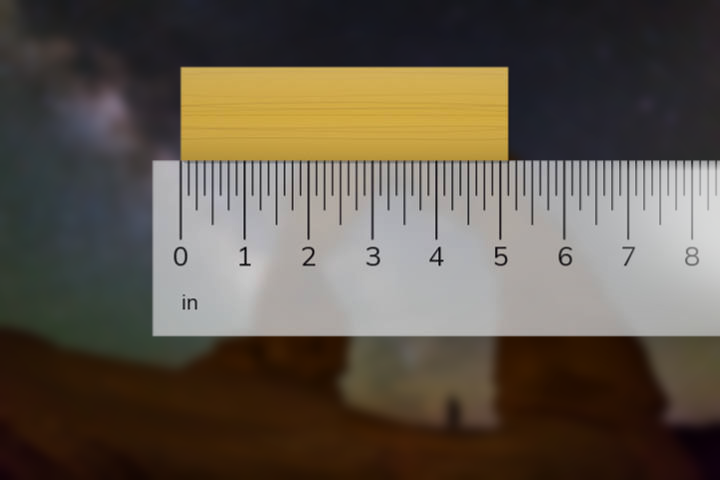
5.125 in
